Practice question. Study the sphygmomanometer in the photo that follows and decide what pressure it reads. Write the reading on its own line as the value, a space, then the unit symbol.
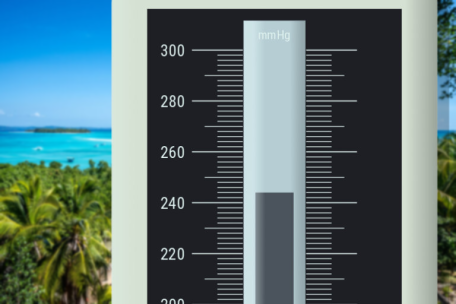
244 mmHg
